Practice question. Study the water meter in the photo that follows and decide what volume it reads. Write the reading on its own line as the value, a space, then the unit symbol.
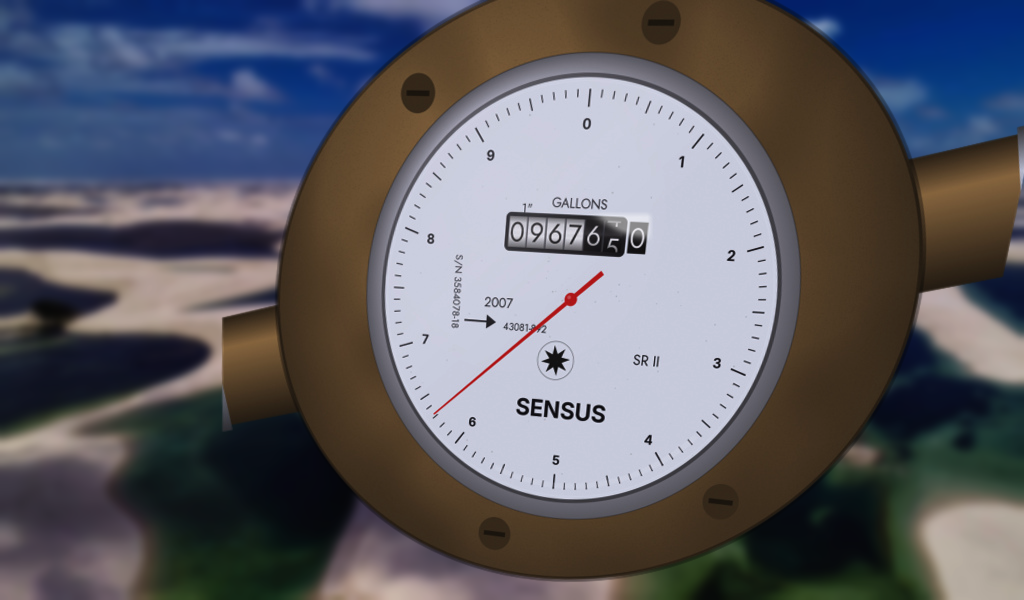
967646.3 gal
